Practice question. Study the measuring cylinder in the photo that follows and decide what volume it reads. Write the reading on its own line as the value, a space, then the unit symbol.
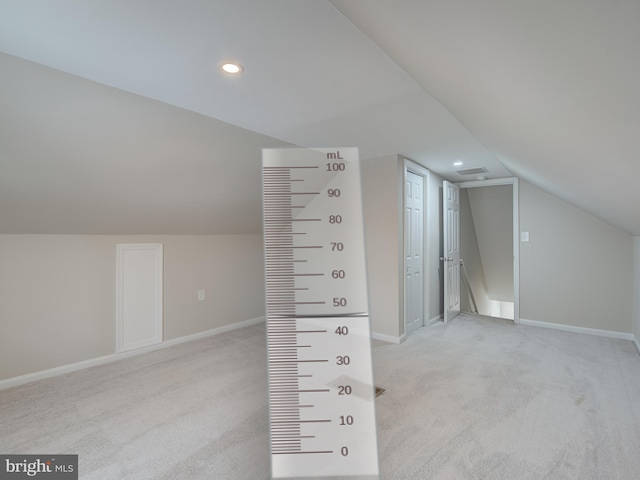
45 mL
